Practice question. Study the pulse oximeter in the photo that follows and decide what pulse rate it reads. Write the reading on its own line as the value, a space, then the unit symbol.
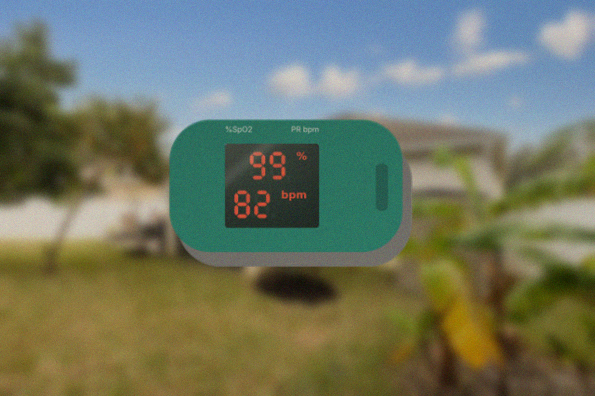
82 bpm
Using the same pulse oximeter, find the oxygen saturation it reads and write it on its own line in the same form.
99 %
